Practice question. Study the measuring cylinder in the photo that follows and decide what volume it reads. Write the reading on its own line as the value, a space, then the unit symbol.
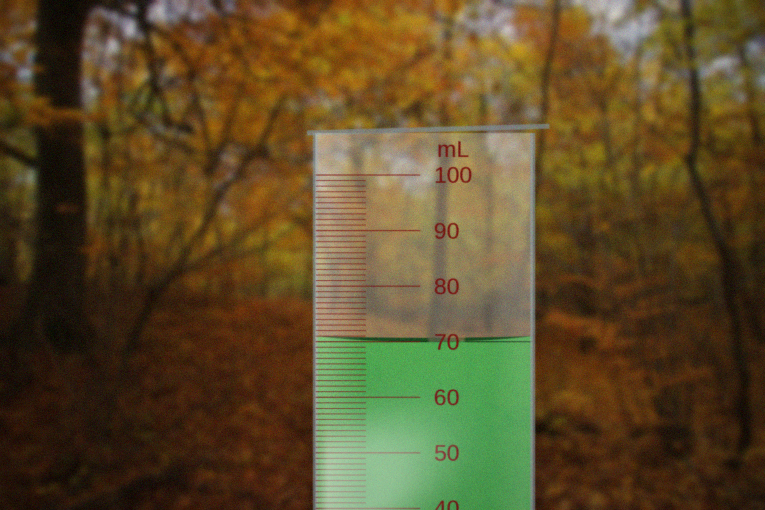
70 mL
